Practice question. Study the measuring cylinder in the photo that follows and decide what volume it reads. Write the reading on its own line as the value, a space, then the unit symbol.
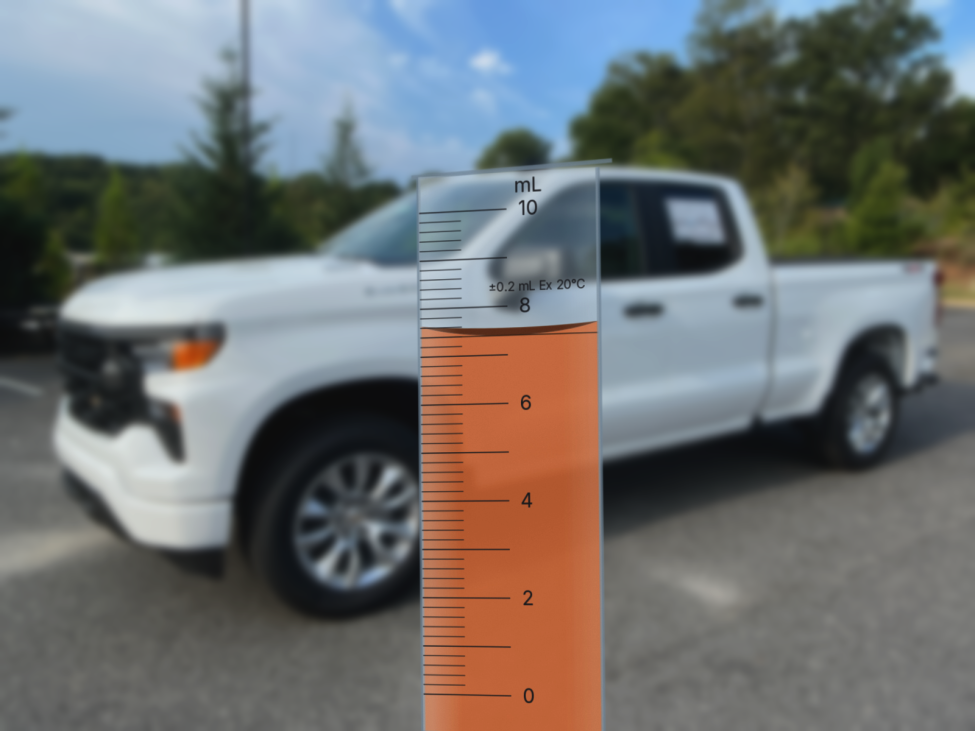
7.4 mL
